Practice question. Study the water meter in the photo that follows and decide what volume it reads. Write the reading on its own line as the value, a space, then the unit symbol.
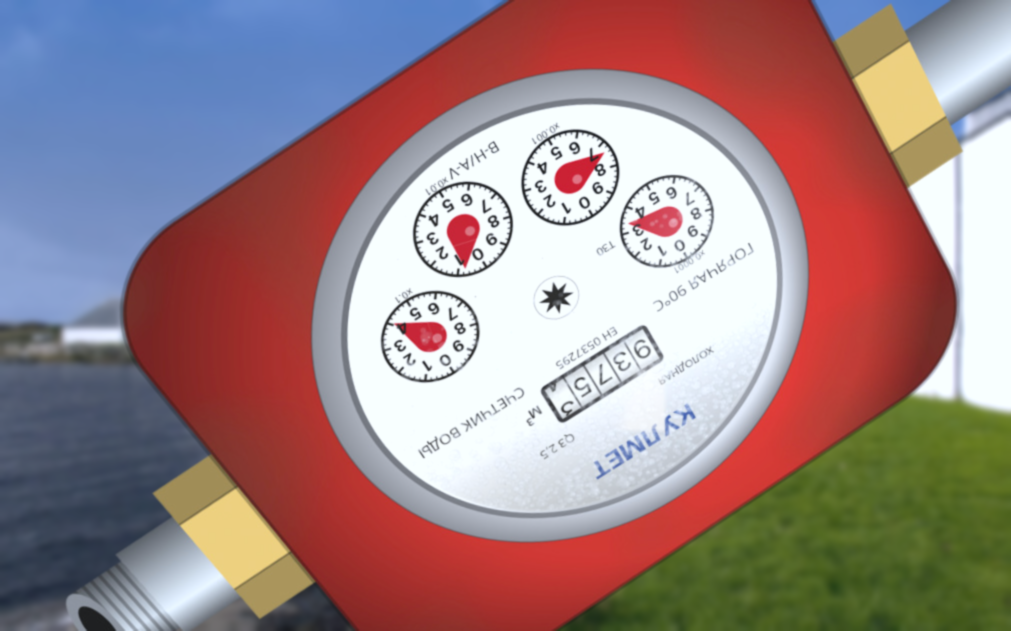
93753.4073 m³
